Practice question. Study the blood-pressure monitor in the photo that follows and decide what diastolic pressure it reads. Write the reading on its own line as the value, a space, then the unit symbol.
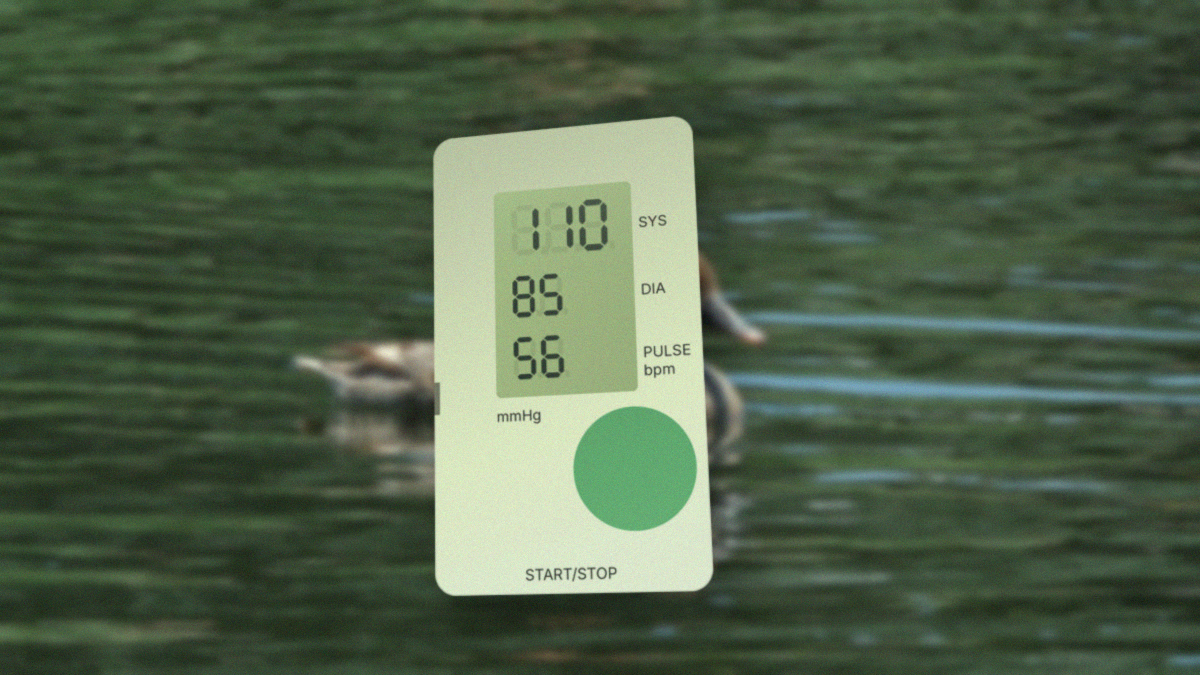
85 mmHg
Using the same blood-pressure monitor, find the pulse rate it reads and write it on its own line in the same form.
56 bpm
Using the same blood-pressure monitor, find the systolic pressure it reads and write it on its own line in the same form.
110 mmHg
